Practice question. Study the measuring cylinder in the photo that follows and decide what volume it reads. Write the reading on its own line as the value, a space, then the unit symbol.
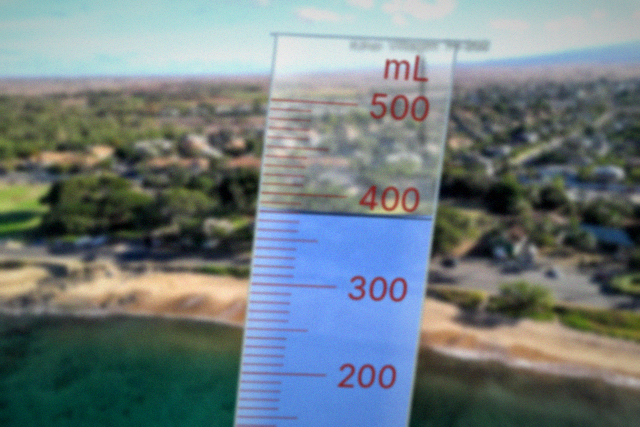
380 mL
